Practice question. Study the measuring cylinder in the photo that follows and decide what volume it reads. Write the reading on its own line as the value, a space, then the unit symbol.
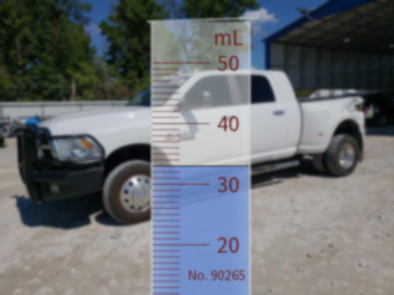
33 mL
